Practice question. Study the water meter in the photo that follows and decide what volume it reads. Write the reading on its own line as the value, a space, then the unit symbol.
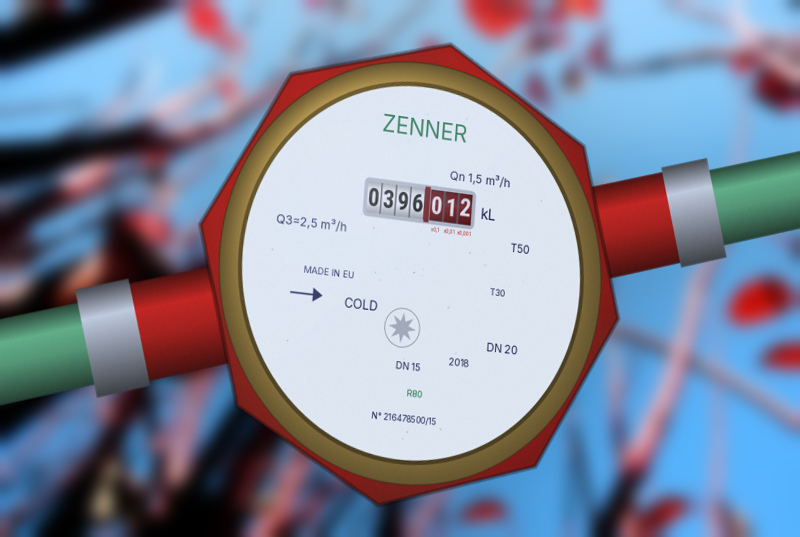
396.012 kL
